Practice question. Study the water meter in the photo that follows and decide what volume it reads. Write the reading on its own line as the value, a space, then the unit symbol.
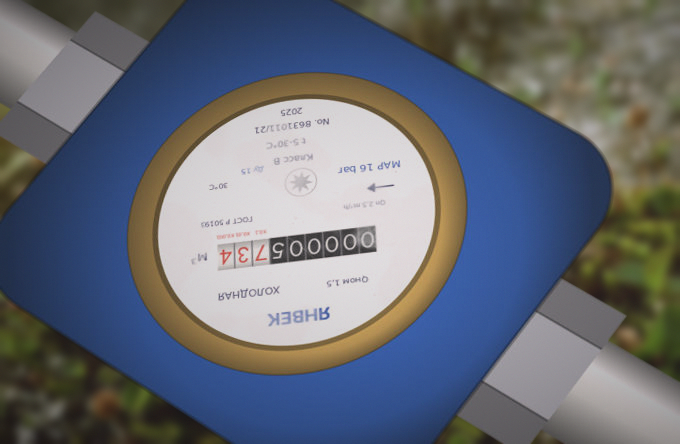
5.734 m³
